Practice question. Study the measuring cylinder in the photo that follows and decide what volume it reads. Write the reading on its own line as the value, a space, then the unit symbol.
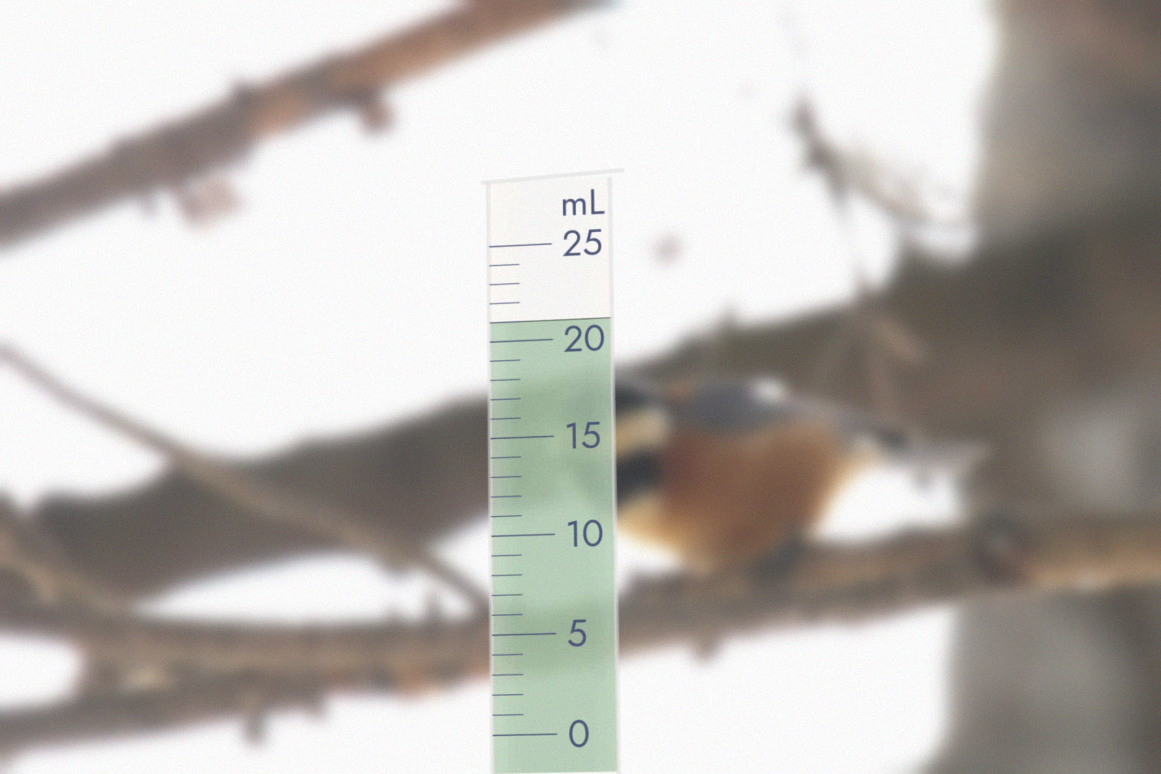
21 mL
